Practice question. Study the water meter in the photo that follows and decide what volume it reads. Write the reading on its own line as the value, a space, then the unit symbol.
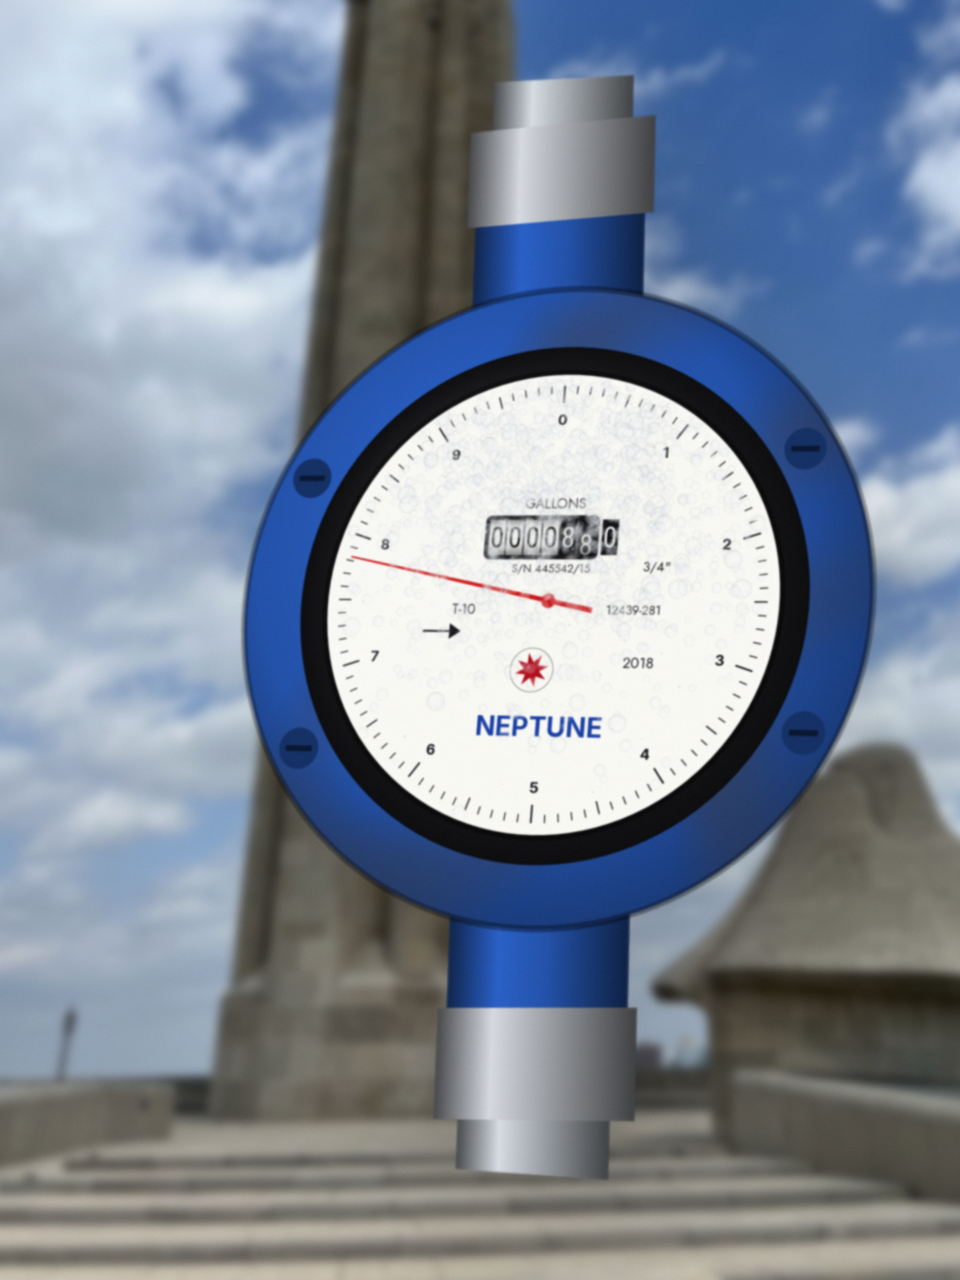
877.8 gal
